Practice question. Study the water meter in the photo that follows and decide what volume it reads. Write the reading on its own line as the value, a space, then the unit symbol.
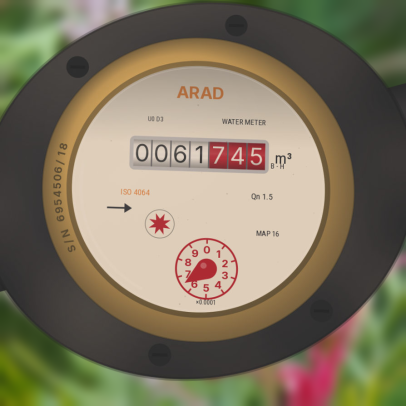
61.7456 m³
